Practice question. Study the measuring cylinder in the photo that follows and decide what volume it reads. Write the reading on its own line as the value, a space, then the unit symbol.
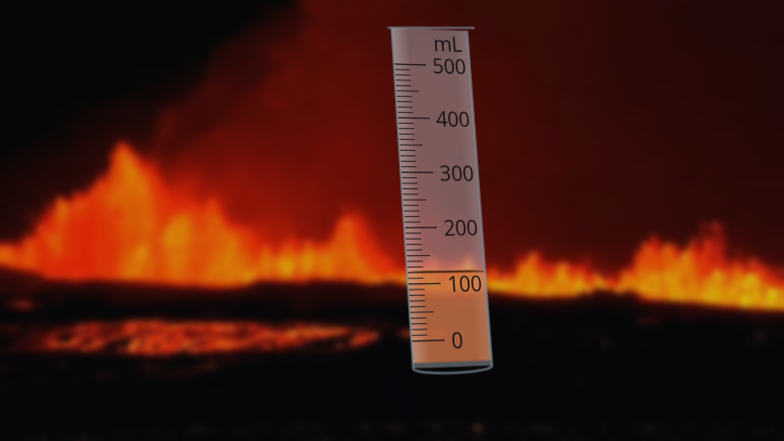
120 mL
